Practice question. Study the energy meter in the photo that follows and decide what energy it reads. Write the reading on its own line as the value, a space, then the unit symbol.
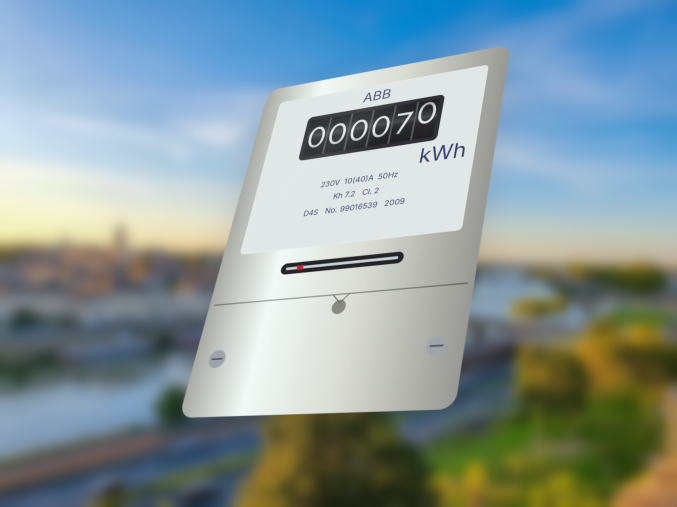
70 kWh
